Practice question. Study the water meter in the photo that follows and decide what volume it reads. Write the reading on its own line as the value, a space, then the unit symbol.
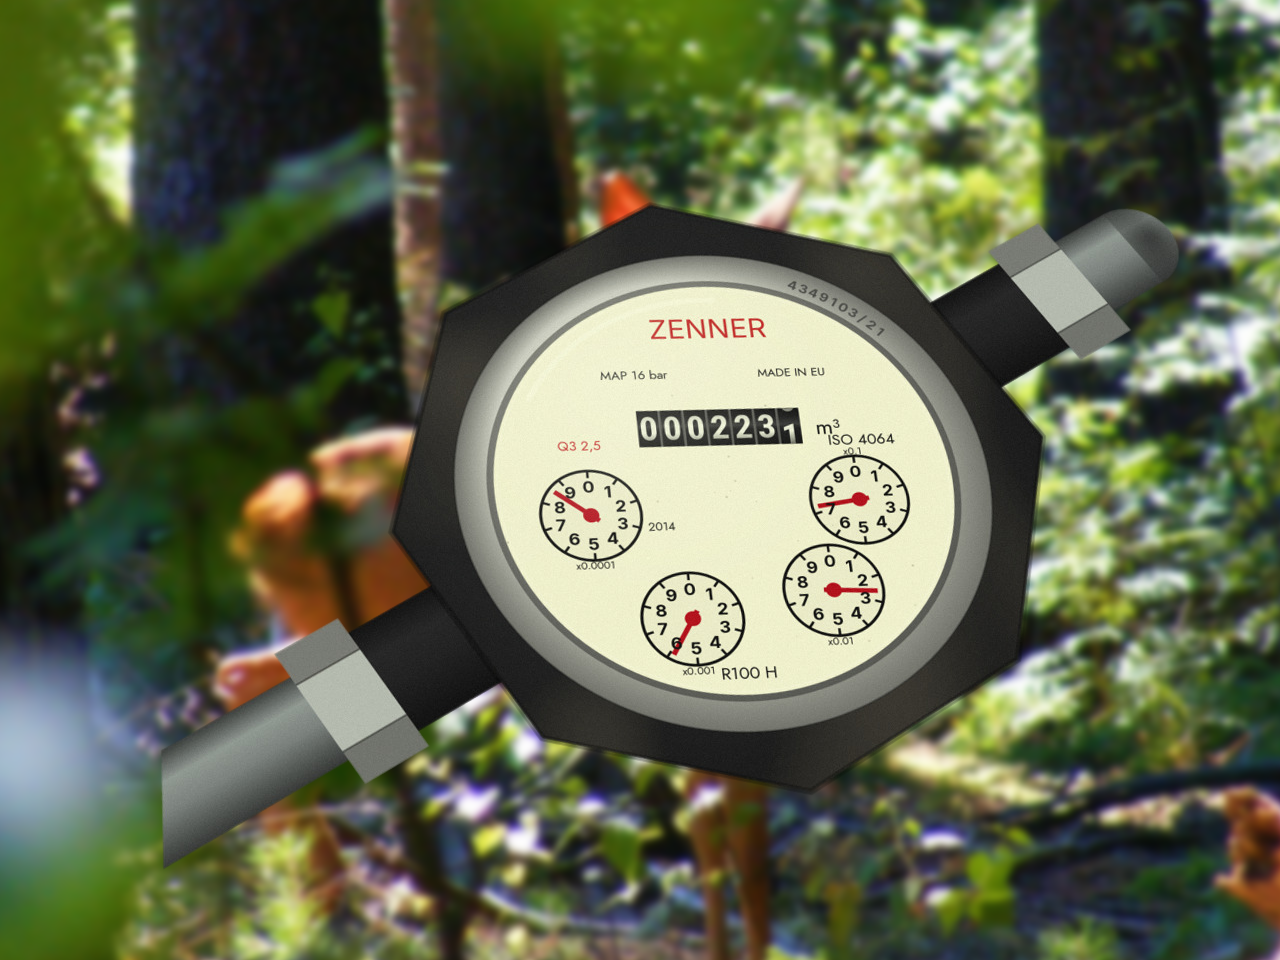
2230.7258 m³
